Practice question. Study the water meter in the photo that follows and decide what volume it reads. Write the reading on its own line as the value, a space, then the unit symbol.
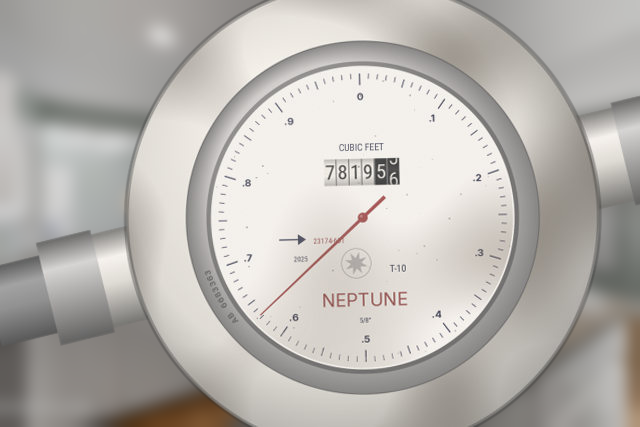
781955.63 ft³
